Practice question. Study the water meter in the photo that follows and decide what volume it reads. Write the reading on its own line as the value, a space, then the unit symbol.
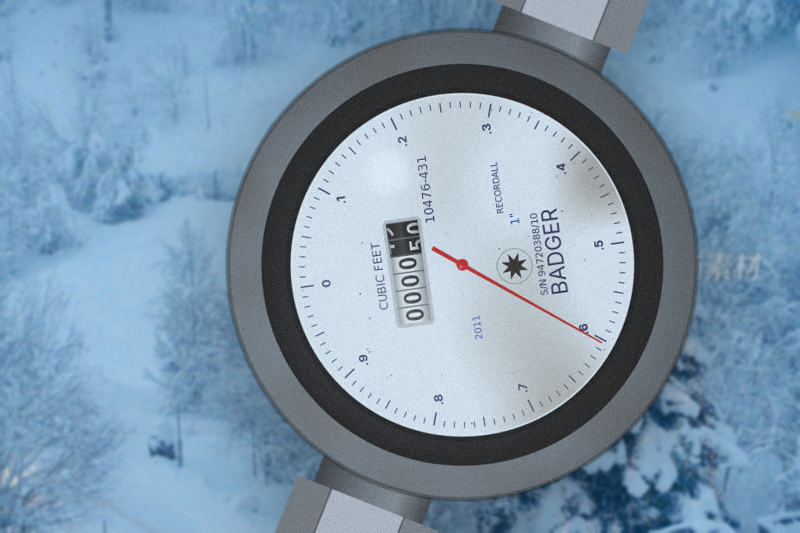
49.60 ft³
